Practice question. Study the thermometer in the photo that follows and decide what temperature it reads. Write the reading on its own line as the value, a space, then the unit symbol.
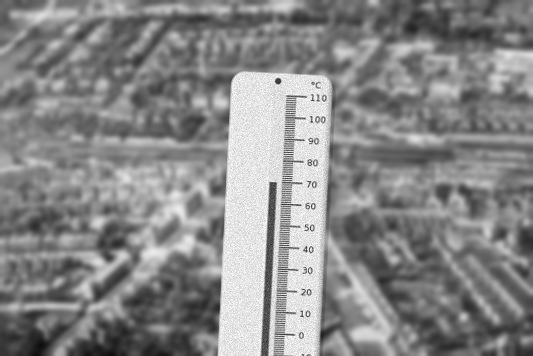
70 °C
